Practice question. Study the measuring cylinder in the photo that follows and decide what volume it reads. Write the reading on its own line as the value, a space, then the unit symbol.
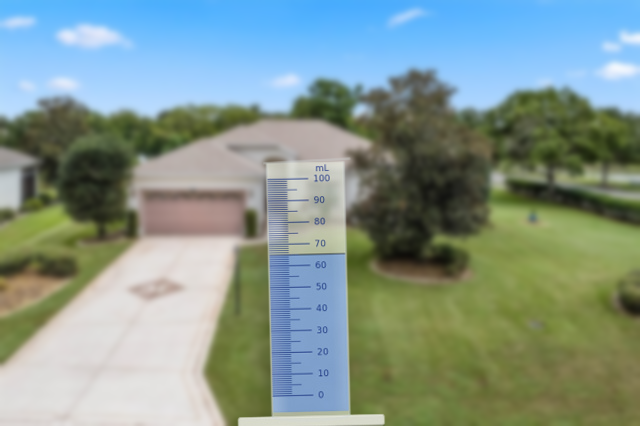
65 mL
